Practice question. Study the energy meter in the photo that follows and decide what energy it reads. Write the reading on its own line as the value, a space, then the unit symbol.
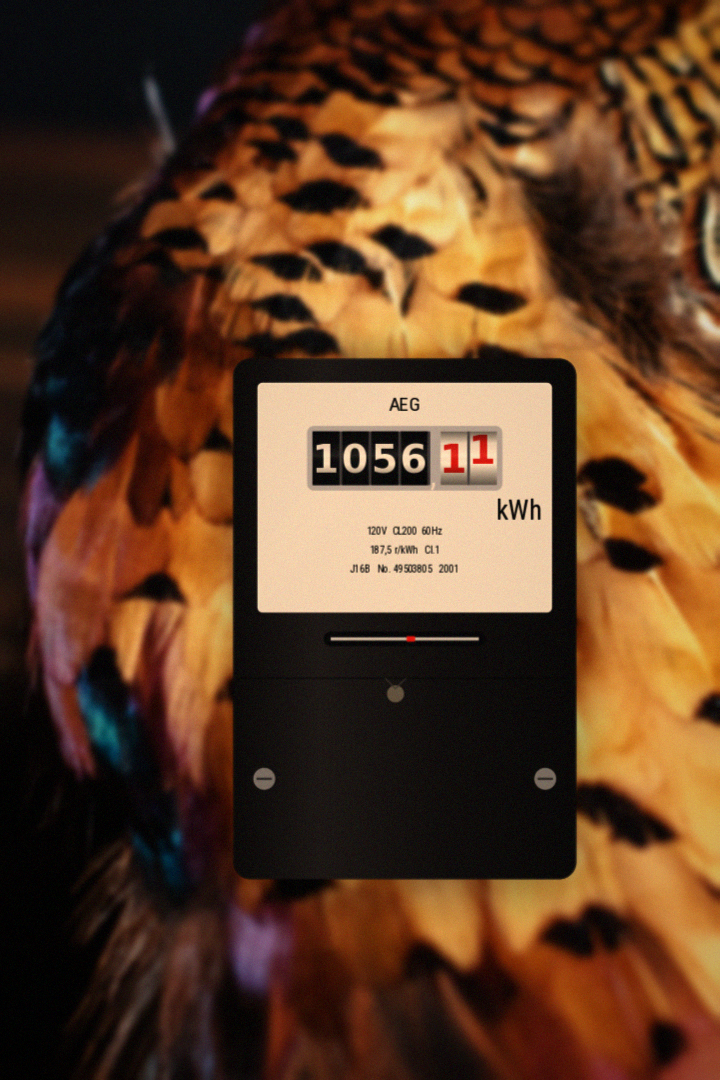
1056.11 kWh
